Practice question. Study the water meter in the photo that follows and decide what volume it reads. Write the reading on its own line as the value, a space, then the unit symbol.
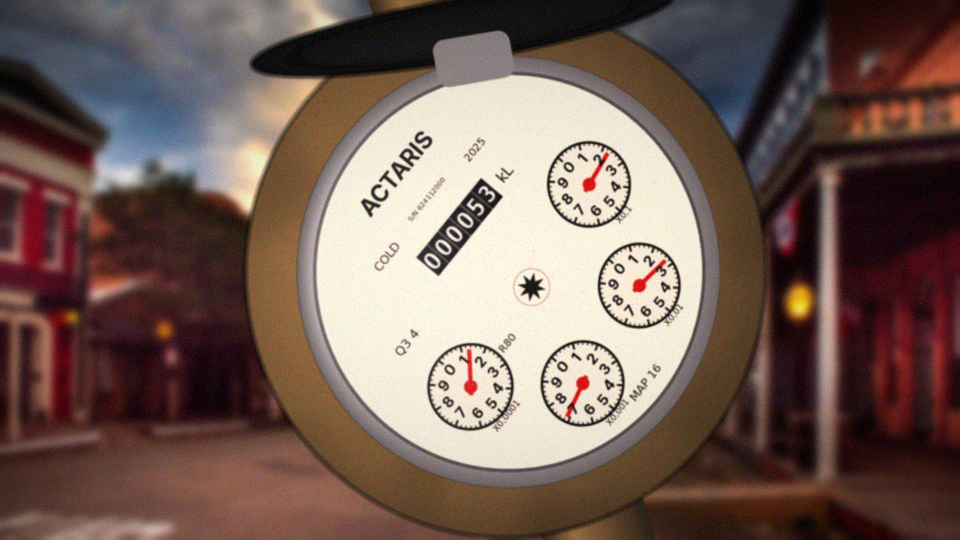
53.2271 kL
